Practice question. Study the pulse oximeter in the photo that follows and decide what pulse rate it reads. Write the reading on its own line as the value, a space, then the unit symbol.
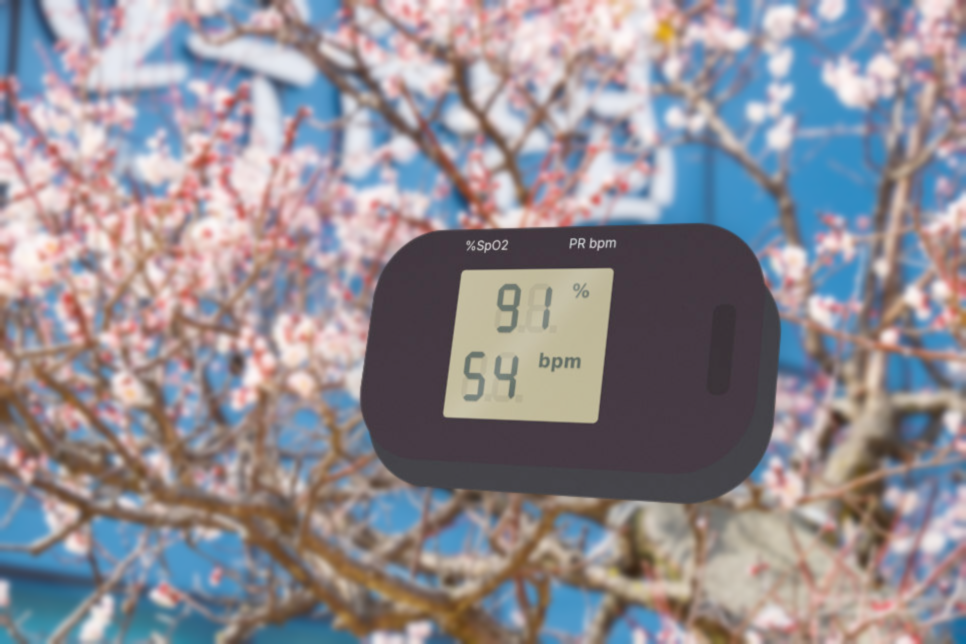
54 bpm
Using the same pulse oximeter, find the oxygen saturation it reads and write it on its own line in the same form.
91 %
